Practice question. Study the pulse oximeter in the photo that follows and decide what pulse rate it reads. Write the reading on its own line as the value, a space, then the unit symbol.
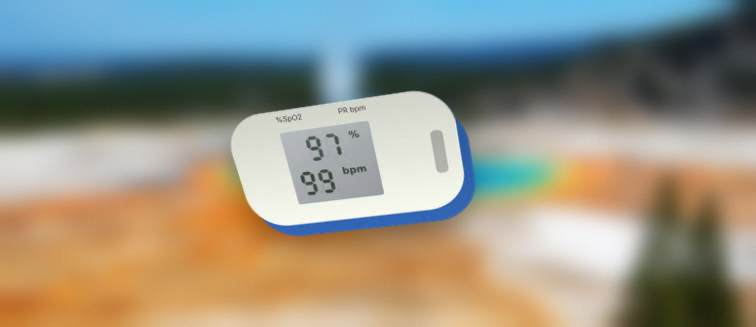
99 bpm
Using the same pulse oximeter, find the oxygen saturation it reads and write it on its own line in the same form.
97 %
